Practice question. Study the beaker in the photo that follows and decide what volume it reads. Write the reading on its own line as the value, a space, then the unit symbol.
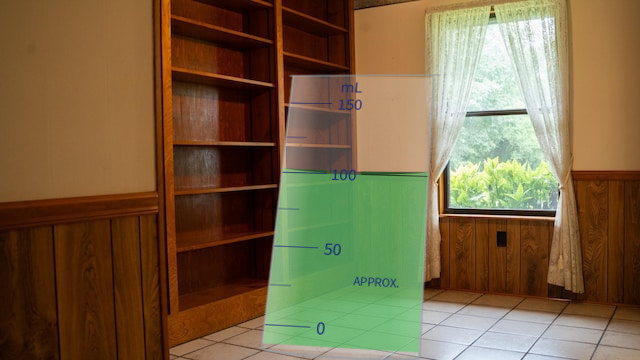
100 mL
